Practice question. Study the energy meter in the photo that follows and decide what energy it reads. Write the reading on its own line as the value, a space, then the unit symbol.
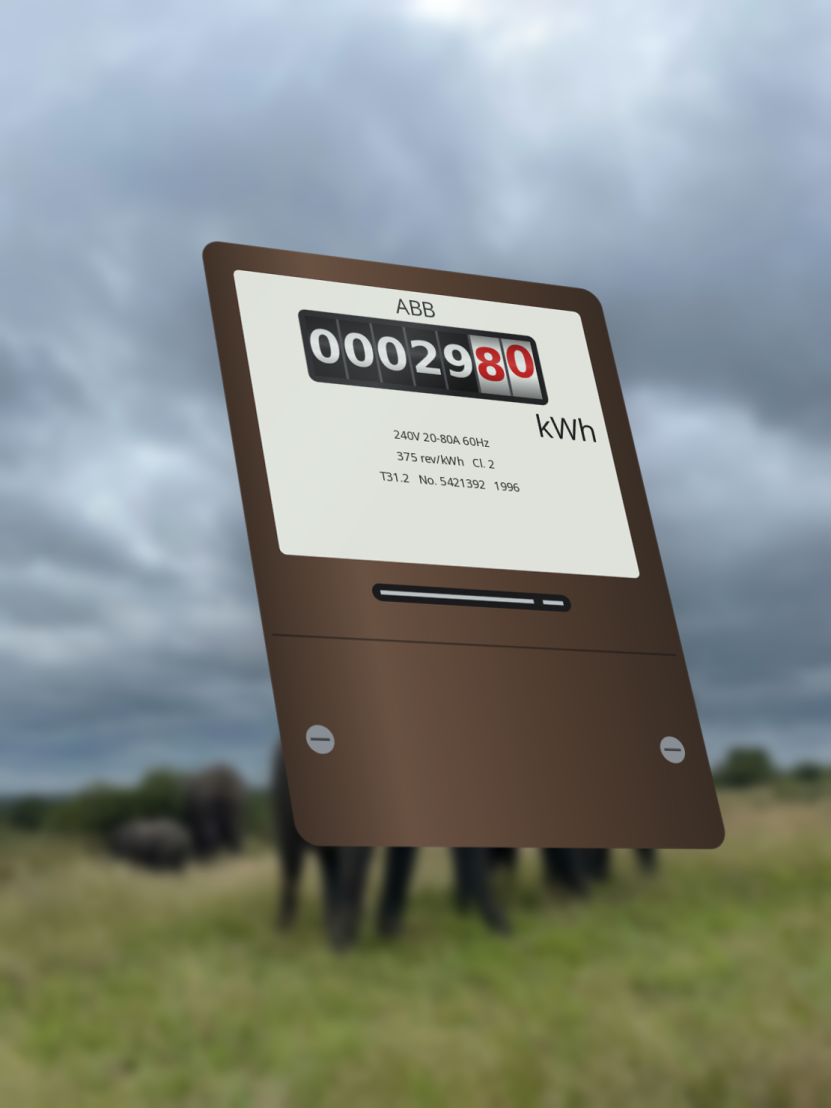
29.80 kWh
